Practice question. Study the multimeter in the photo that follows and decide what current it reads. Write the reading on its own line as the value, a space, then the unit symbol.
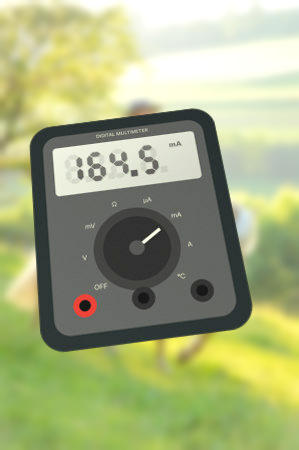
164.5 mA
